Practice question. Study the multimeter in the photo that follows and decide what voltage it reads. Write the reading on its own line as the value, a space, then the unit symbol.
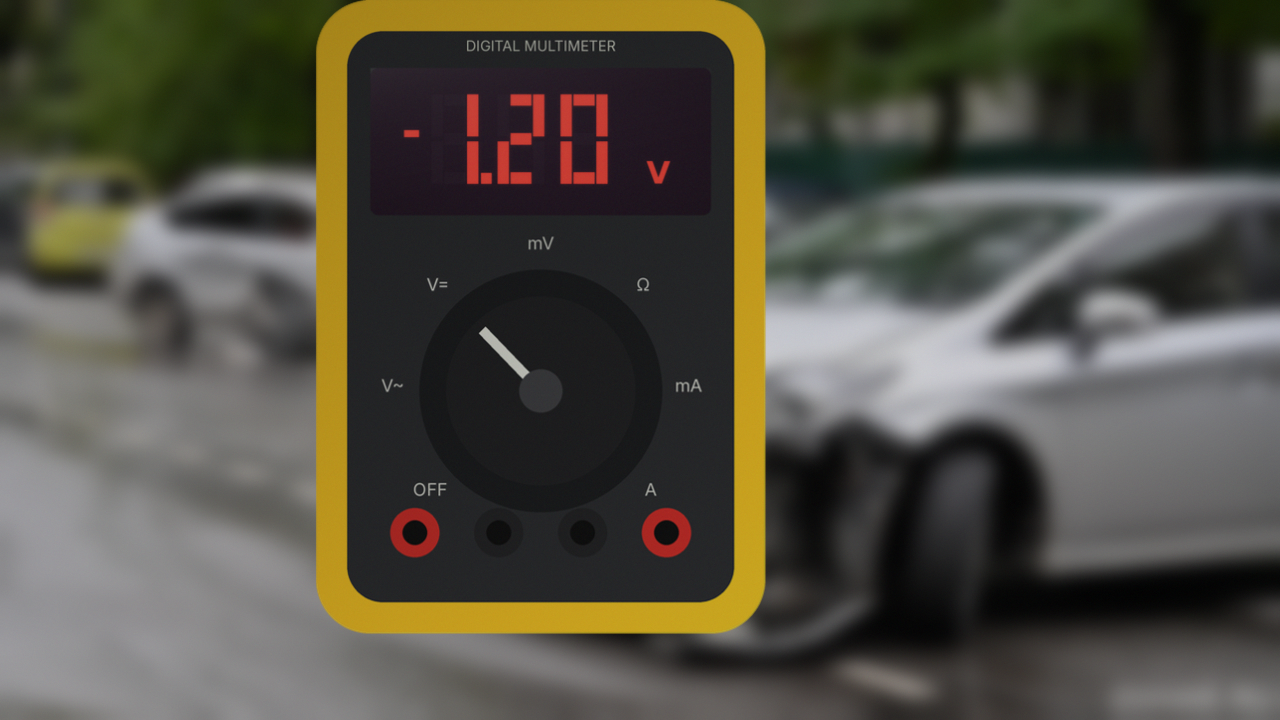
-1.20 V
